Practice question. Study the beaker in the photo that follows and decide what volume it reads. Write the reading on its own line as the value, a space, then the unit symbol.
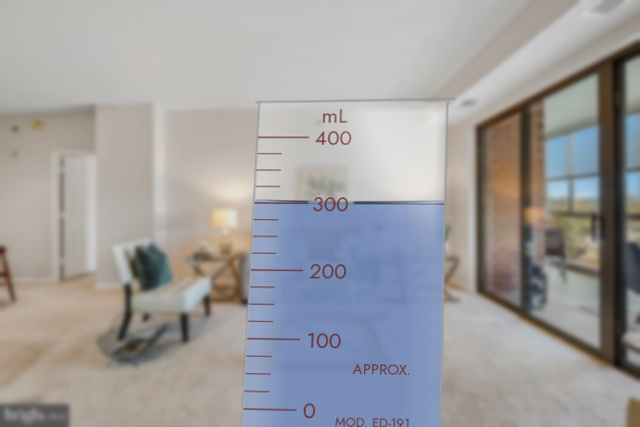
300 mL
